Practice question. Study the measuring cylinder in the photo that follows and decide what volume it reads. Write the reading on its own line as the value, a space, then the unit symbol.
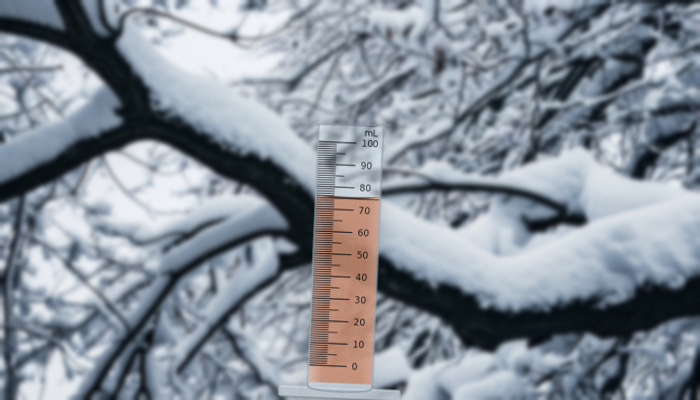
75 mL
